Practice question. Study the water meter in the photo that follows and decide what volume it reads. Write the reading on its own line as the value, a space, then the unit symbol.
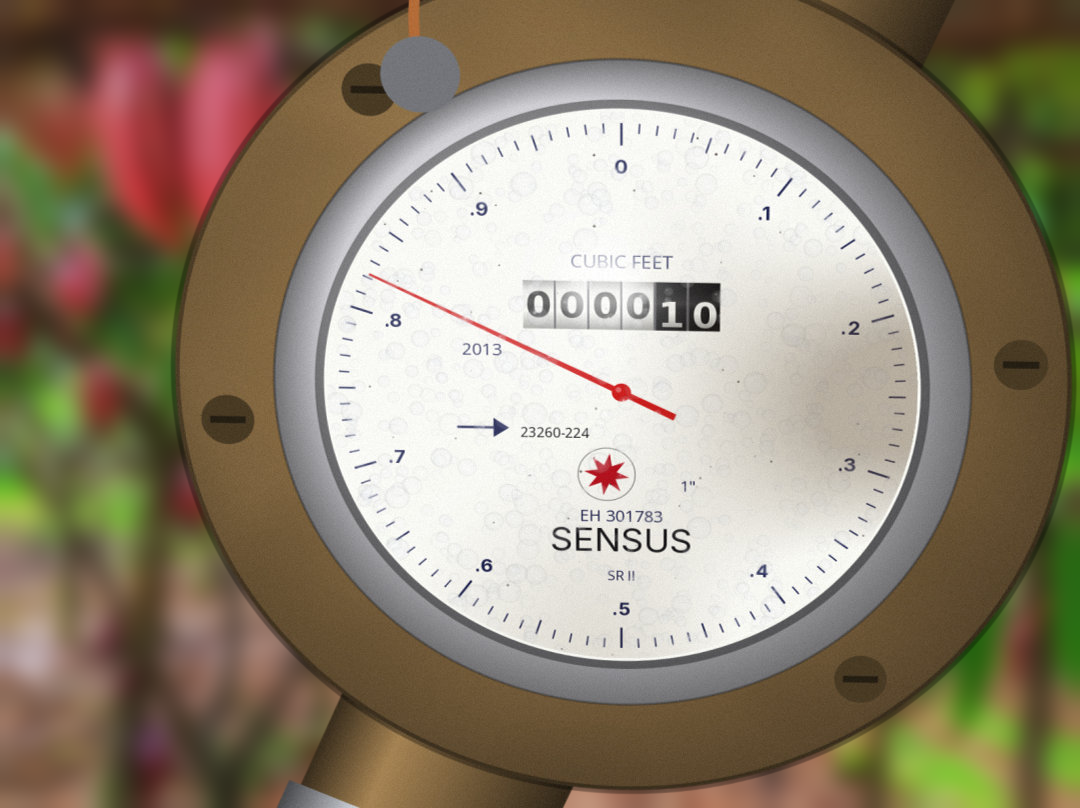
9.82 ft³
